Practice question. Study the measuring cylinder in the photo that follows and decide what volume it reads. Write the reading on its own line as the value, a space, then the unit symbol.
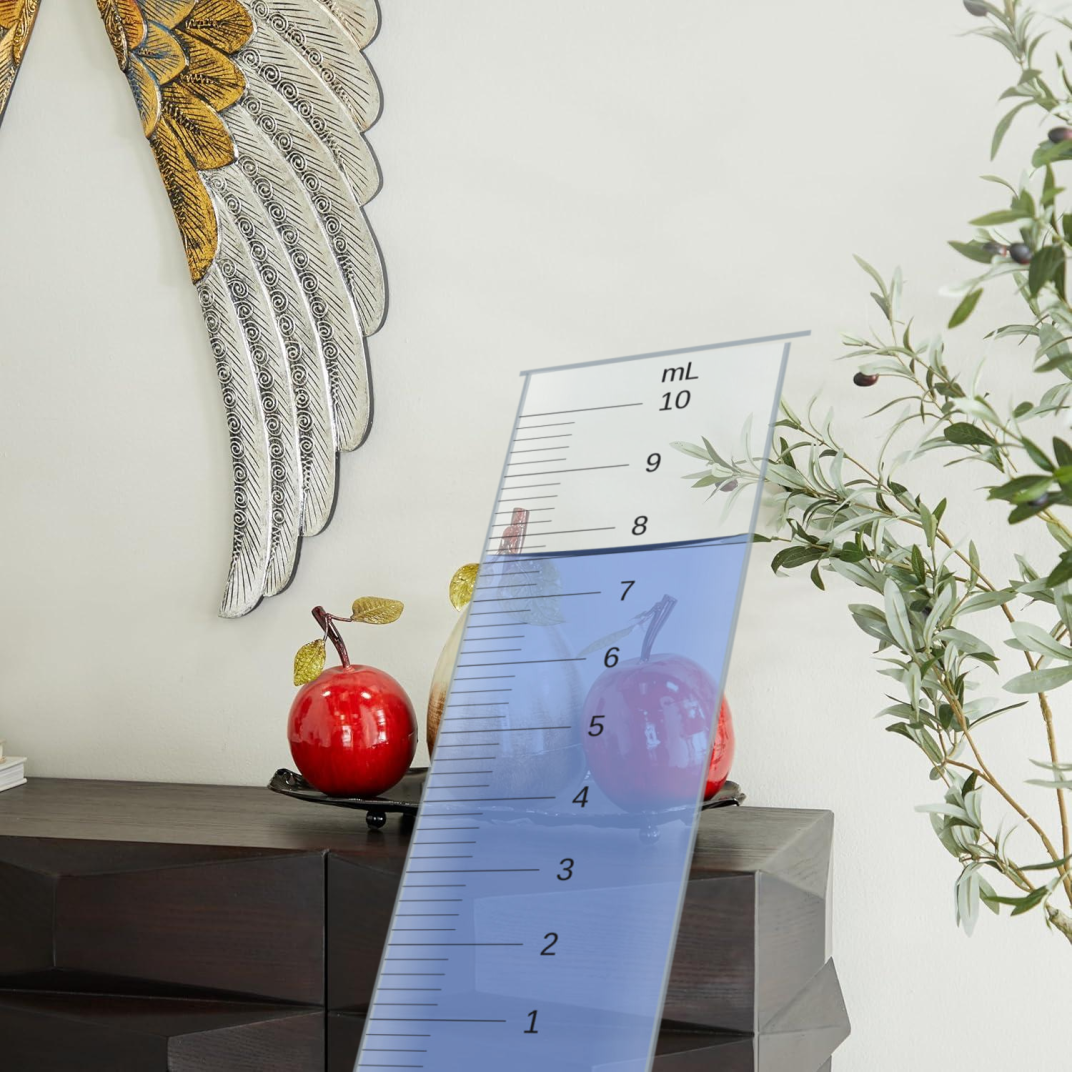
7.6 mL
